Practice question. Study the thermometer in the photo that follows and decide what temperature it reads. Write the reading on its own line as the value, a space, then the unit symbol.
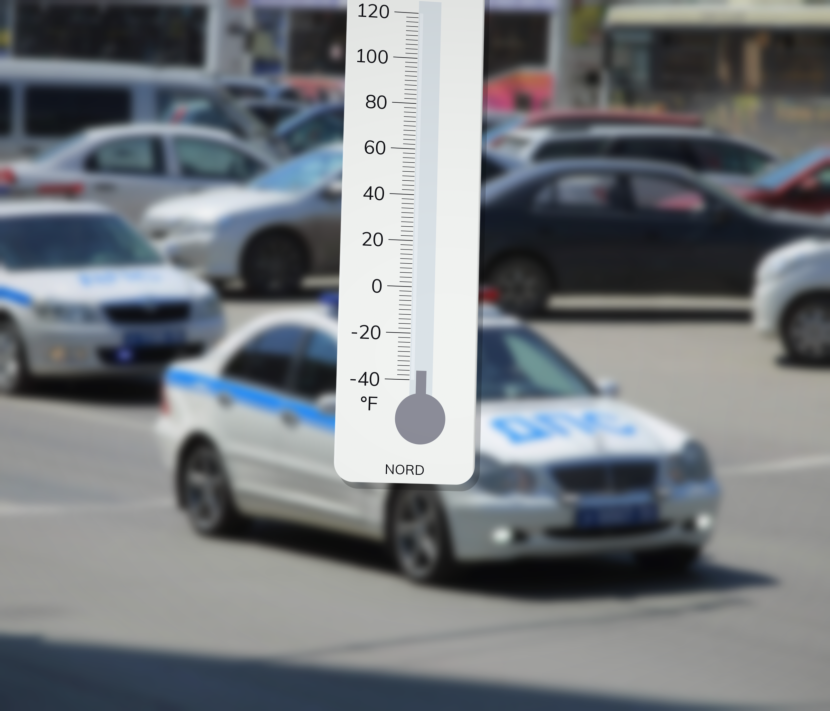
-36 °F
